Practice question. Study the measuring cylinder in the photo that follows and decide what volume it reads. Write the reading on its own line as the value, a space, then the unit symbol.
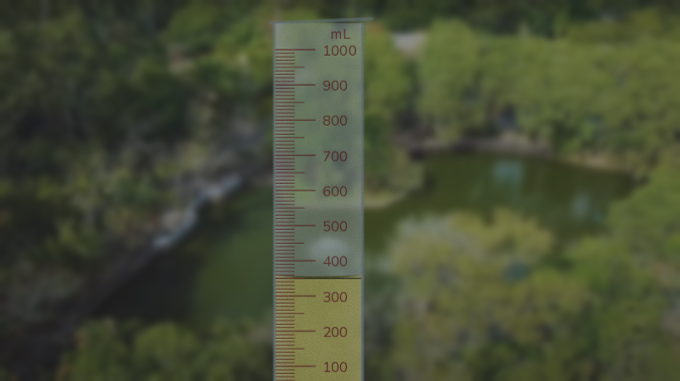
350 mL
